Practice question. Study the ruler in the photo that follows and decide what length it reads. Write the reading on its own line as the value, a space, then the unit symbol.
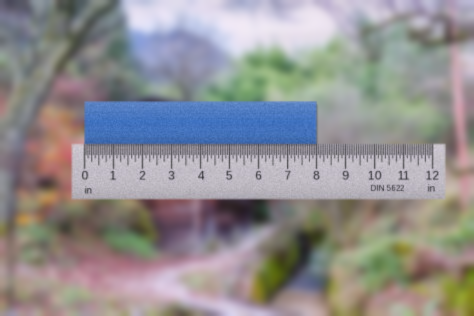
8 in
